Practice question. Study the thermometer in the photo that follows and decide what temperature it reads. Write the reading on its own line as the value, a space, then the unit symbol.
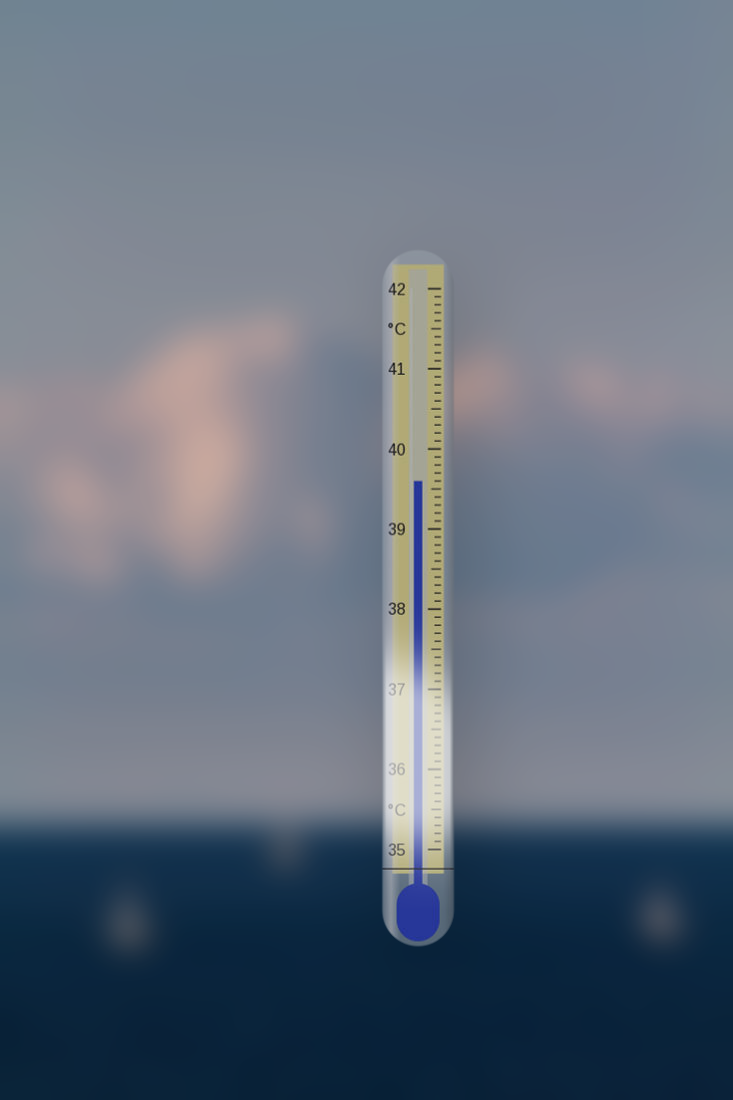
39.6 °C
